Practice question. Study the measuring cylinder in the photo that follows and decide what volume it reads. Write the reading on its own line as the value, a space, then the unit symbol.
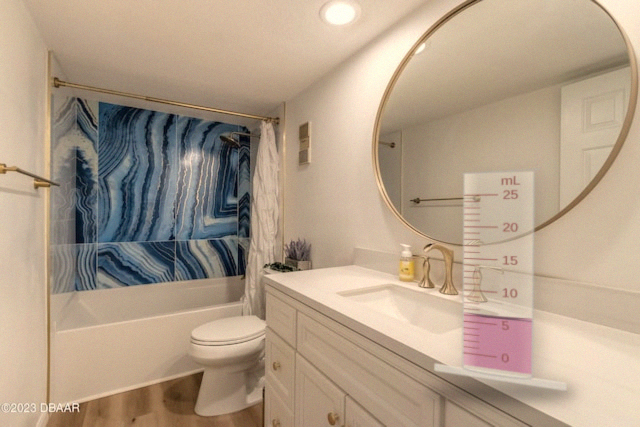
6 mL
